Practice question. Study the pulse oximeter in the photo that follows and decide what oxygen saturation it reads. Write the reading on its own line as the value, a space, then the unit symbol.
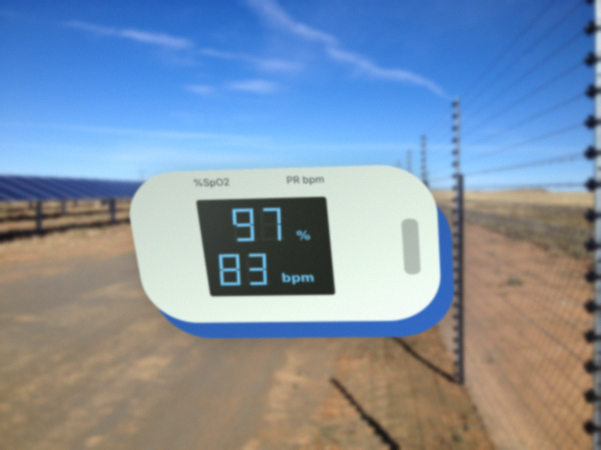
97 %
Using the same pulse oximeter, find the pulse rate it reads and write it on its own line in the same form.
83 bpm
